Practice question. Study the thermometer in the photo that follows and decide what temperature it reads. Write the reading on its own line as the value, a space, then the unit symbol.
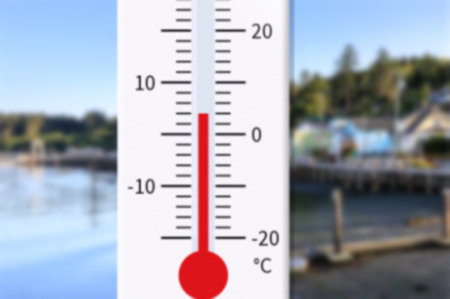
4 °C
